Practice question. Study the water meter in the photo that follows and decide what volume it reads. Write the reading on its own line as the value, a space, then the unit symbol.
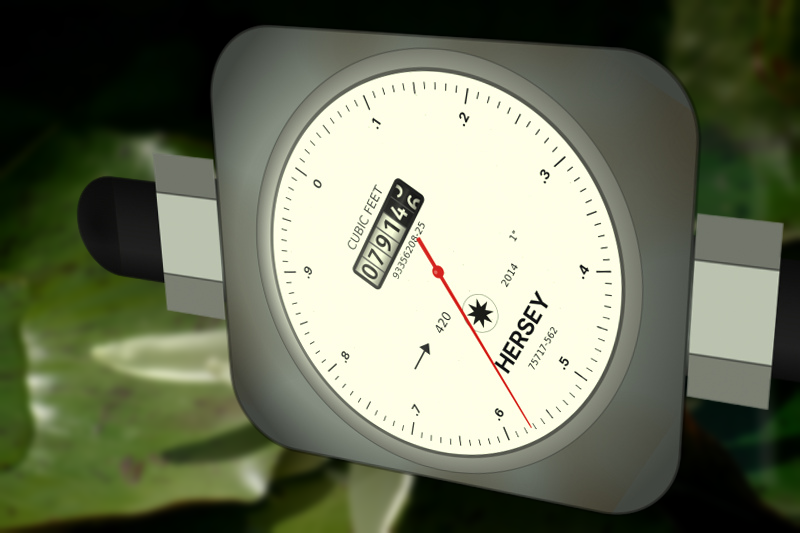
79145.57 ft³
